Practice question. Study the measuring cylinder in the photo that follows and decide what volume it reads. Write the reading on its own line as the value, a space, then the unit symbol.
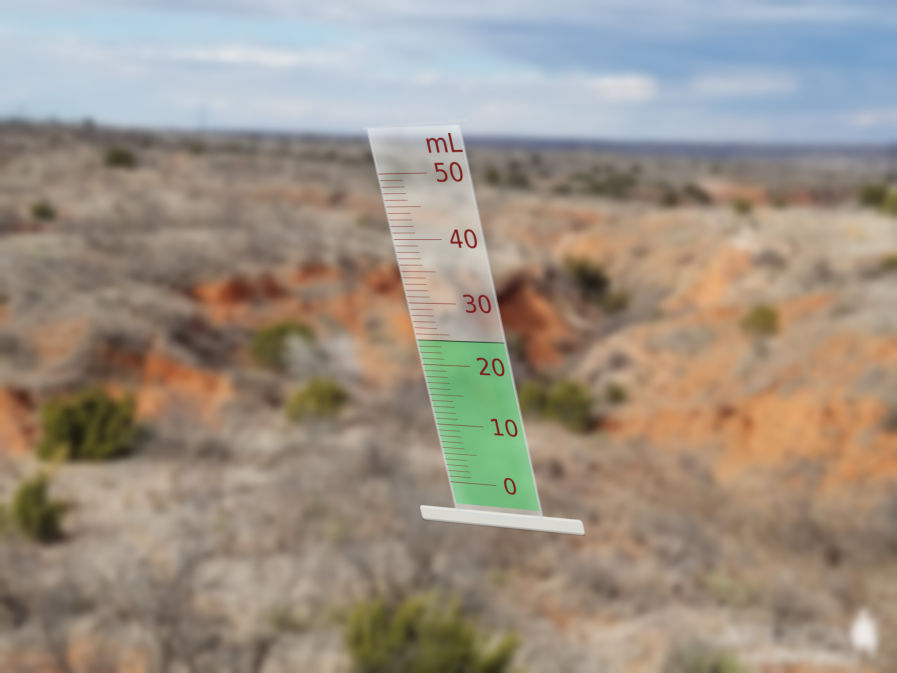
24 mL
